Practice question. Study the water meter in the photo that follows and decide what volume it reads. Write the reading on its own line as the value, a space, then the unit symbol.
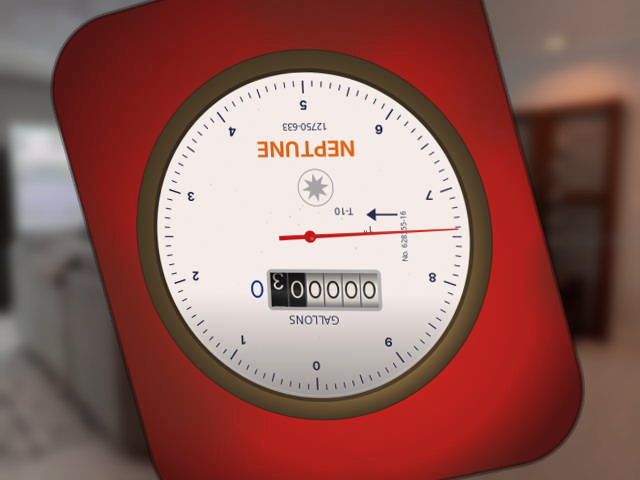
27.4 gal
